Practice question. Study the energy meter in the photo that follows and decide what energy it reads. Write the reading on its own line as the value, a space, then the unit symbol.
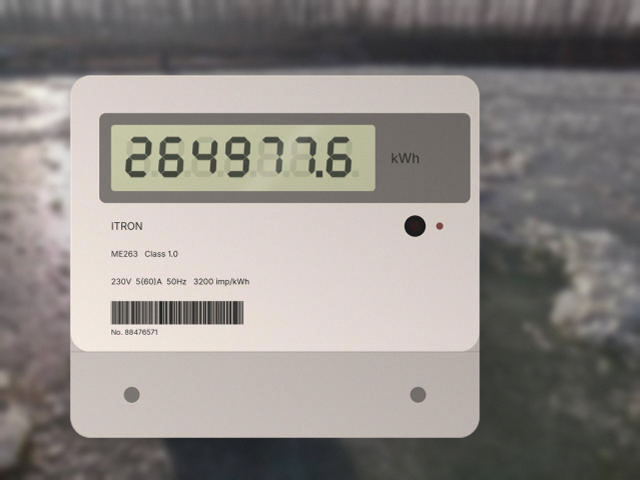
264977.6 kWh
